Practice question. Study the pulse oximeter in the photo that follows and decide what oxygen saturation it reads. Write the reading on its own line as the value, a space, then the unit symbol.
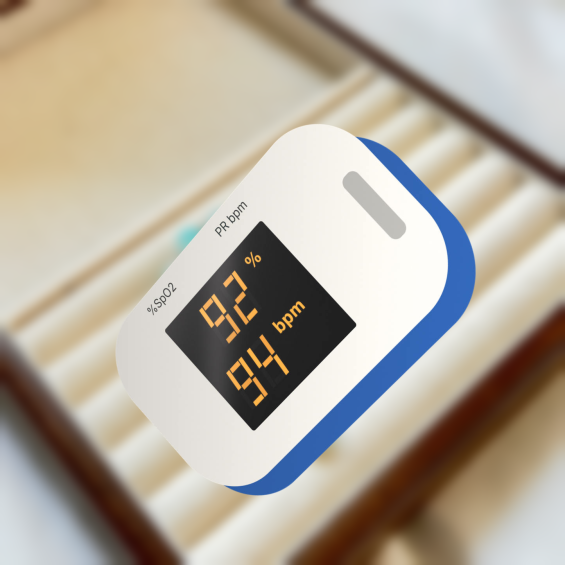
92 %
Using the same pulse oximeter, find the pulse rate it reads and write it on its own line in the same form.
94 bpm
